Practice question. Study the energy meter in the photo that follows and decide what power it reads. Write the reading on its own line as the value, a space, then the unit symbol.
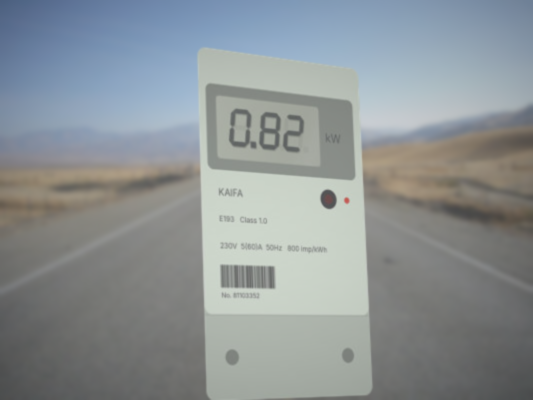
0.82 kW
